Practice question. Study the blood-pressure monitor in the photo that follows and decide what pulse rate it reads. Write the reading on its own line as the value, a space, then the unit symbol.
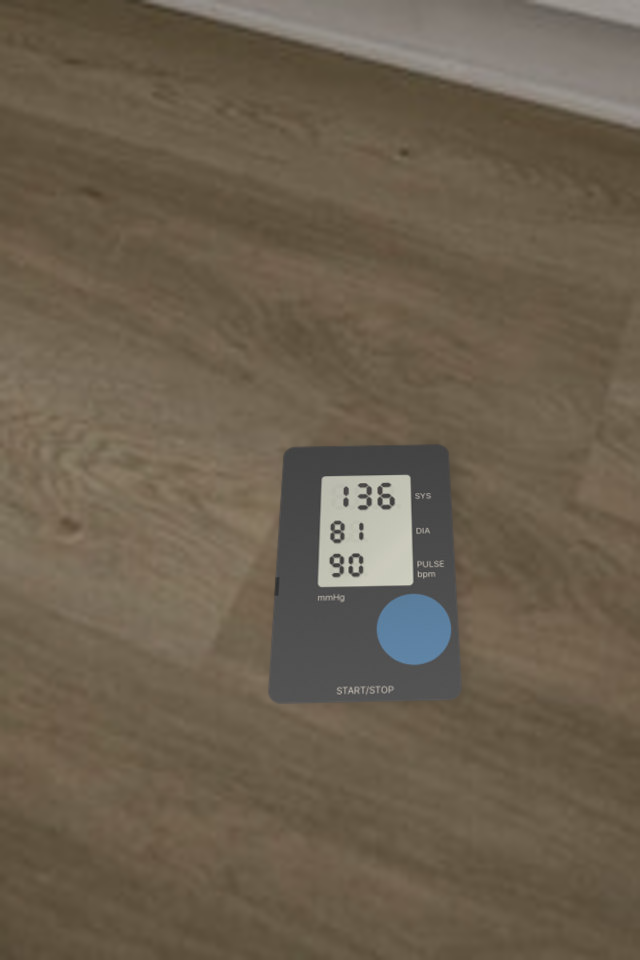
90 bpm
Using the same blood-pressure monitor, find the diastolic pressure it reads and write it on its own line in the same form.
81 mmHg
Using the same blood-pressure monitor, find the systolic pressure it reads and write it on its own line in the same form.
136 mmHg
